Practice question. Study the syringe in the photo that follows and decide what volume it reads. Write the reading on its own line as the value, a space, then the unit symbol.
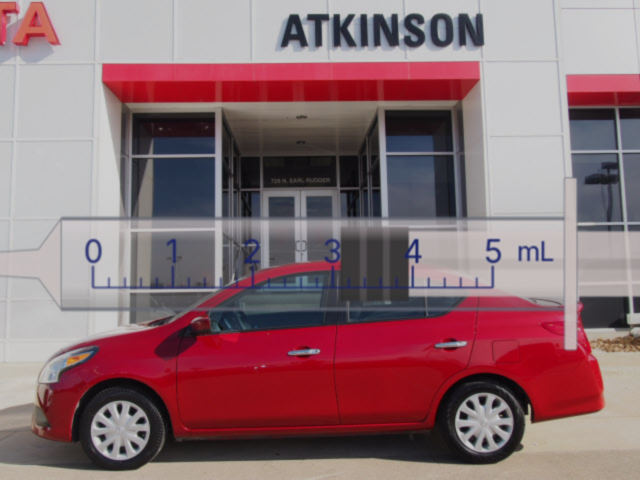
3.1 mL
